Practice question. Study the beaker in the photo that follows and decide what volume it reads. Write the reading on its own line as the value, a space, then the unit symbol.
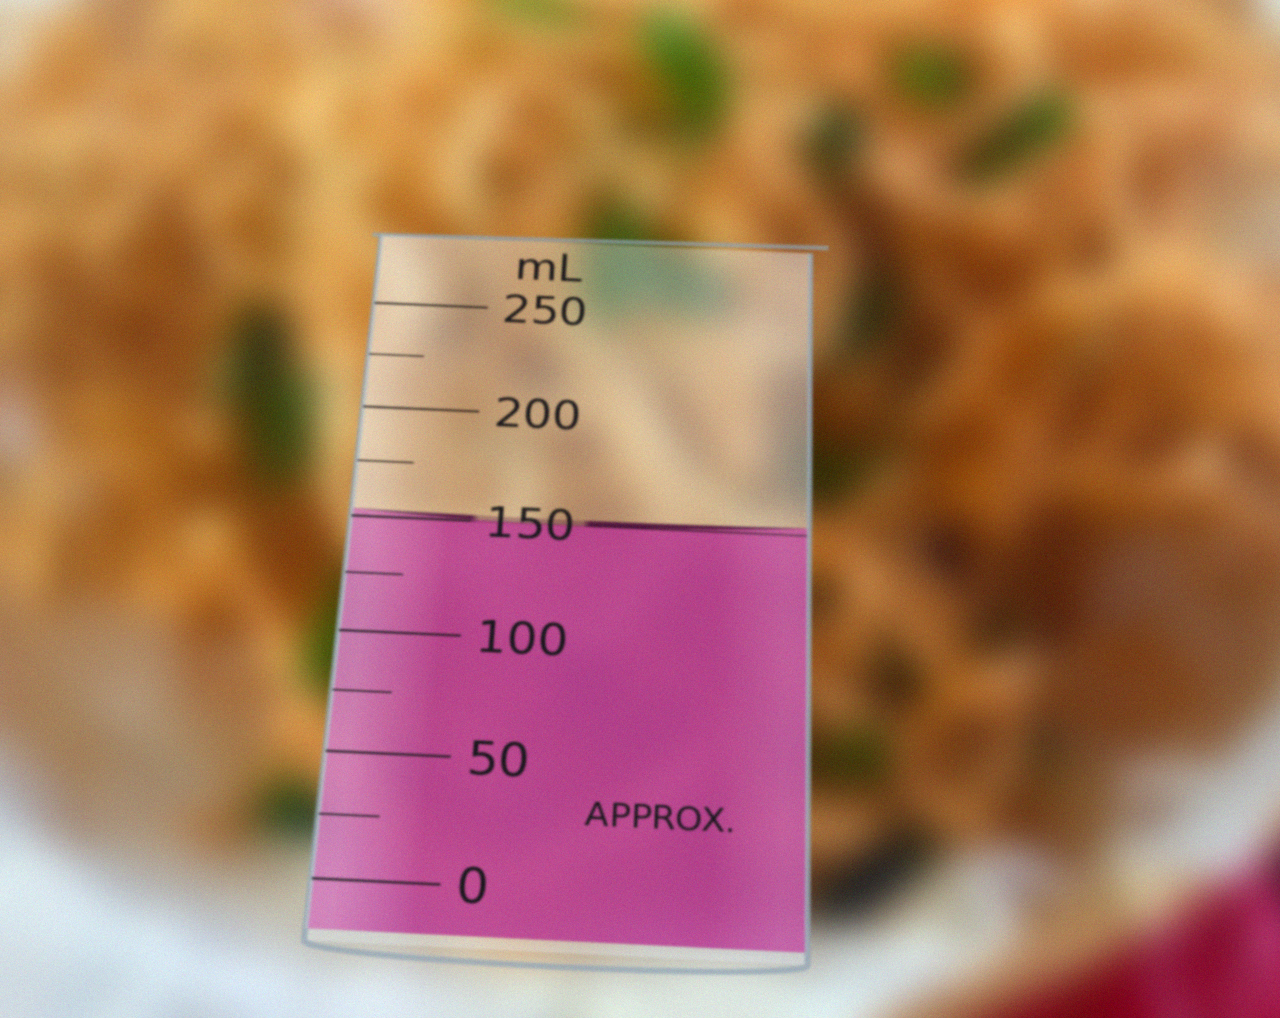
150 mL
